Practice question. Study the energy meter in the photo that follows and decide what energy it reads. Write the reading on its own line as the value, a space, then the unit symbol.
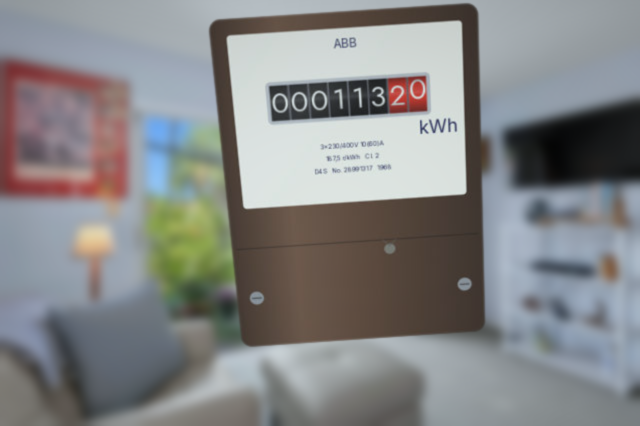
113.20 kWh
